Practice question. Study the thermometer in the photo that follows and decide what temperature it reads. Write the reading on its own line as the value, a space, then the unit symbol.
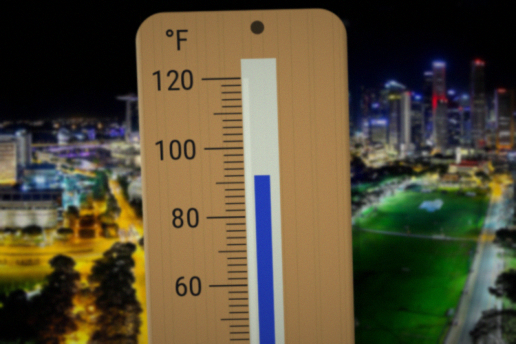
92 °F
